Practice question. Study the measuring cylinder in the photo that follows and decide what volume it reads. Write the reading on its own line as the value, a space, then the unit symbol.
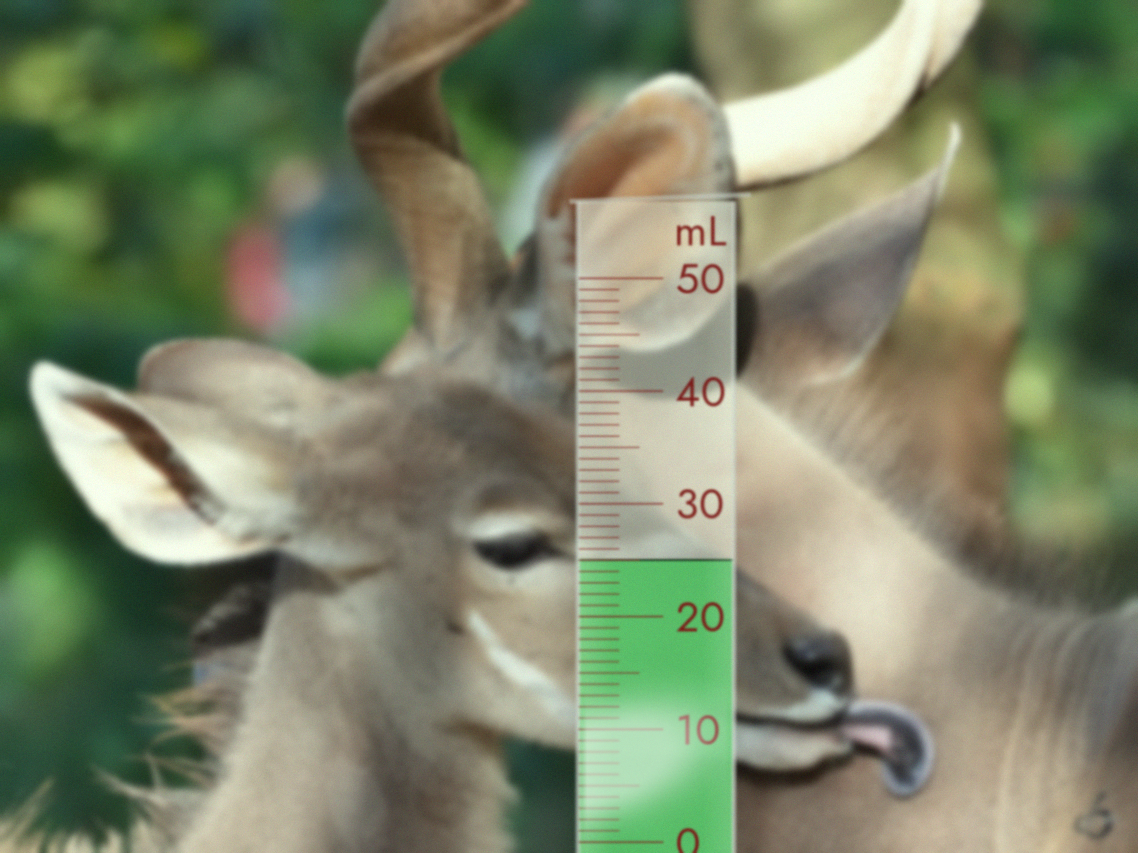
25 mL
